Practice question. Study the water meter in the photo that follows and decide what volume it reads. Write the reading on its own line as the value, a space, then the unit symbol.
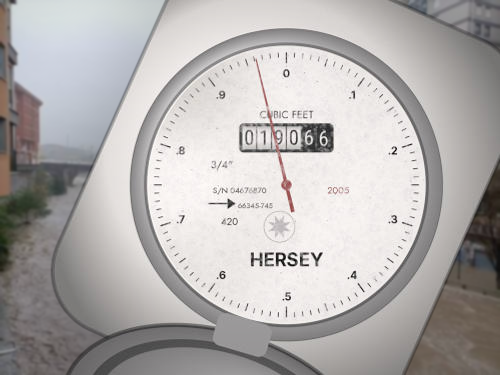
19065.96 ft³
